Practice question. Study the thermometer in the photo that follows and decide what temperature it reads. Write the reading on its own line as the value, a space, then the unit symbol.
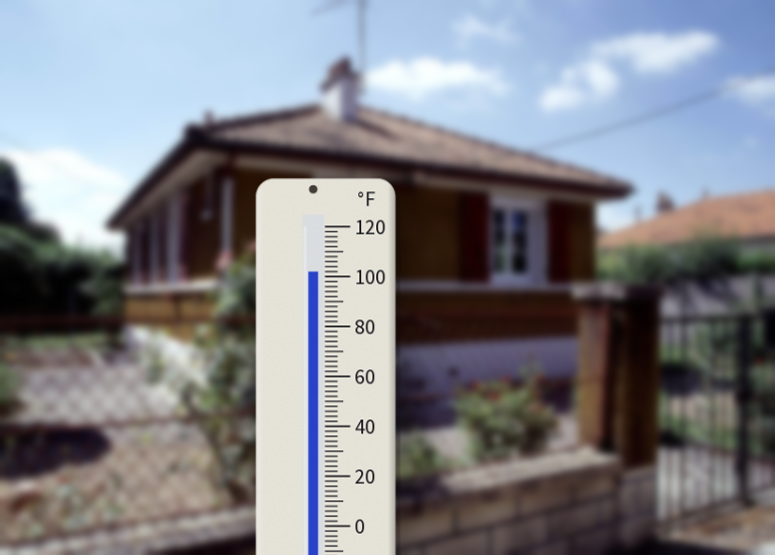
102 °F
